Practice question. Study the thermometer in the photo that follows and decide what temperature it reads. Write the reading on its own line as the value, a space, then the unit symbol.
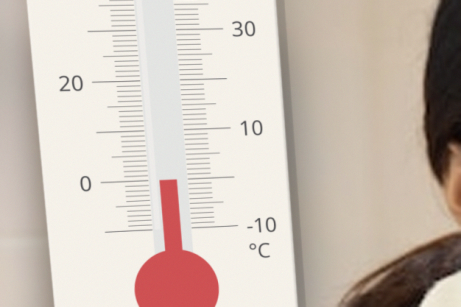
0 °C
